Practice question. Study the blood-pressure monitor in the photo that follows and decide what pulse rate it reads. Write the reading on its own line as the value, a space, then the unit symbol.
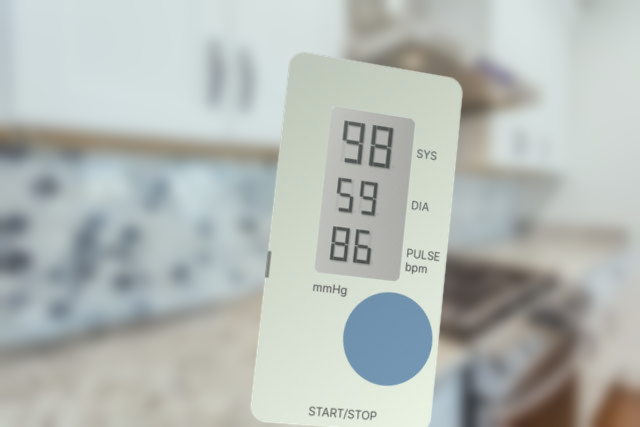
86 bpm
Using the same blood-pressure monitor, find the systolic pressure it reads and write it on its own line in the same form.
98 mmHg
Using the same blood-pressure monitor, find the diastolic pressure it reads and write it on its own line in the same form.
59 mmHg
